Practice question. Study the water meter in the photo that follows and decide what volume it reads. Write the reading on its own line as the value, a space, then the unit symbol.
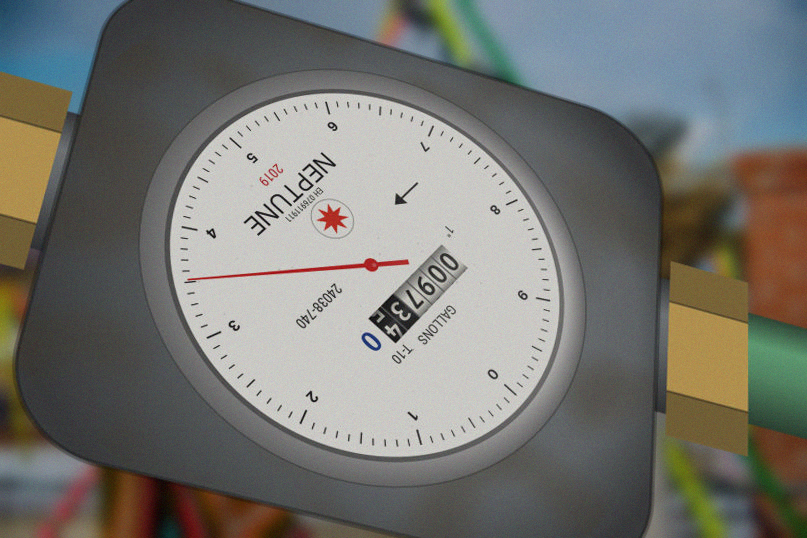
97343.5 gal
